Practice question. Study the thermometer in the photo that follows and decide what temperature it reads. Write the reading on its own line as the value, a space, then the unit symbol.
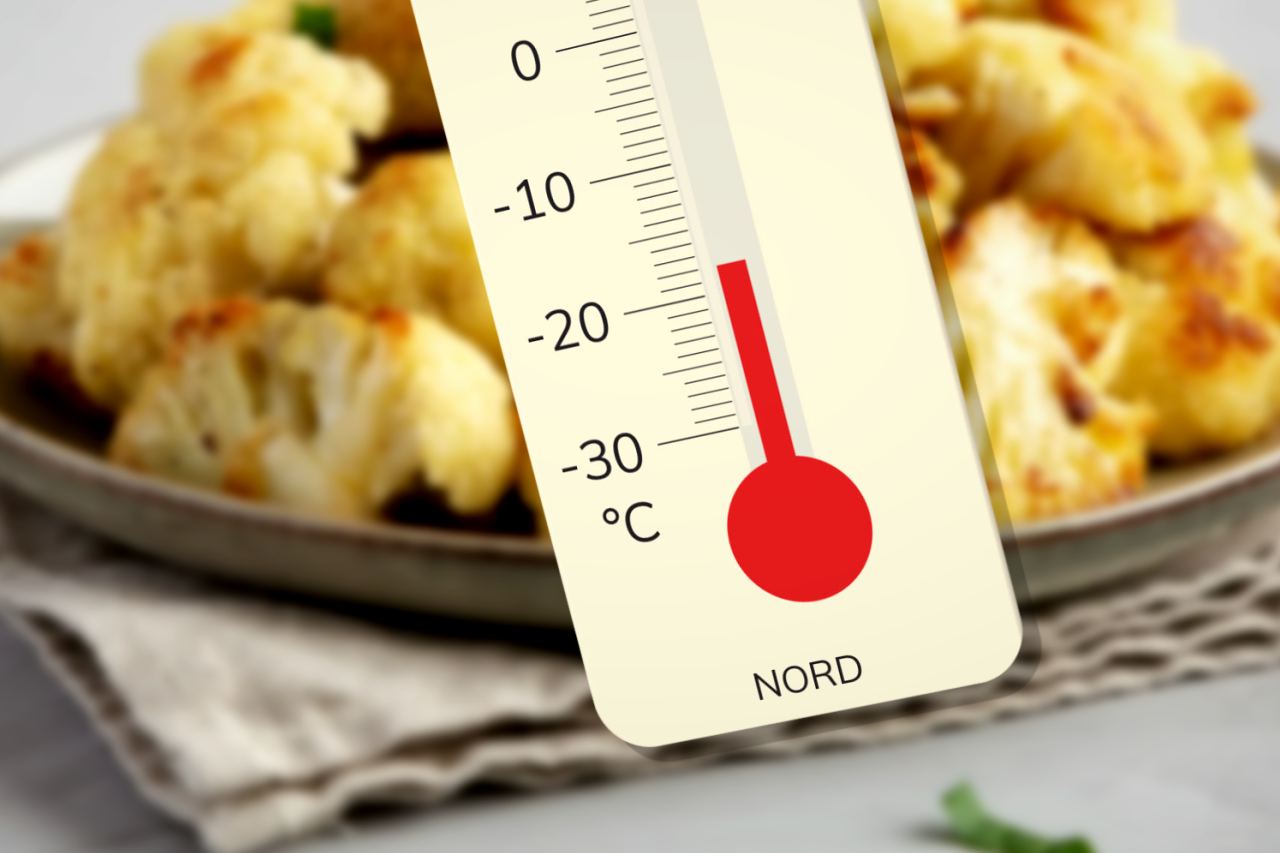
-18 °C
